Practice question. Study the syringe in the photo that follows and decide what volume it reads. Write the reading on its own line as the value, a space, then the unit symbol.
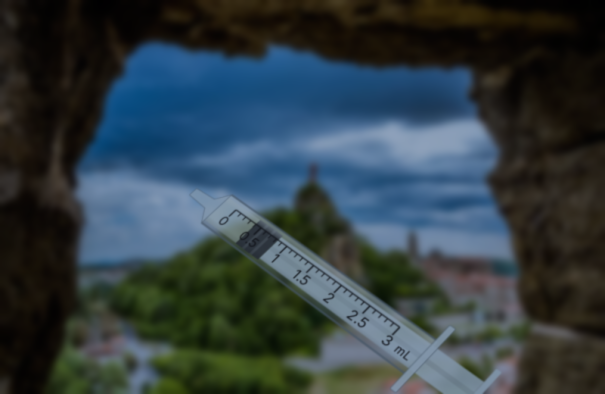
0.4 mL
